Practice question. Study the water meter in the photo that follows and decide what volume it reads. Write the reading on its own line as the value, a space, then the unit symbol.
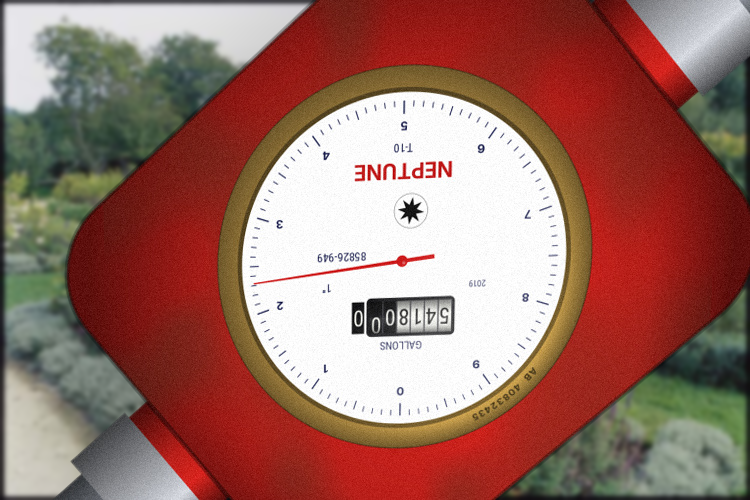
5418002.3 gal
